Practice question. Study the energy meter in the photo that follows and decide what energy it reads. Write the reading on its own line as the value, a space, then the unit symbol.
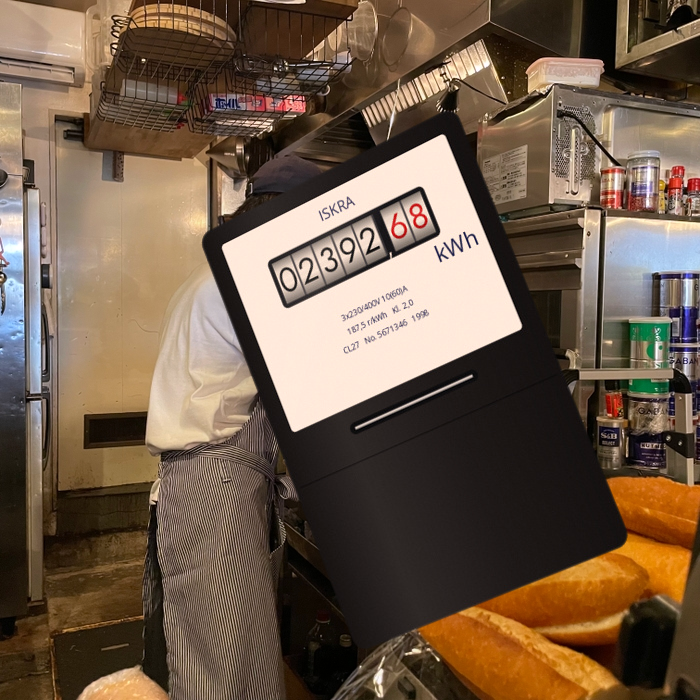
2392.68 kWh
